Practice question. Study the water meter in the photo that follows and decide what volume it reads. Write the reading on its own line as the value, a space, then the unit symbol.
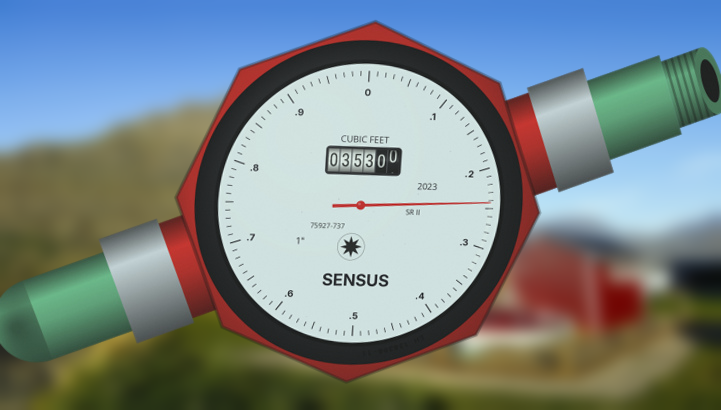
35300.24 ft³
